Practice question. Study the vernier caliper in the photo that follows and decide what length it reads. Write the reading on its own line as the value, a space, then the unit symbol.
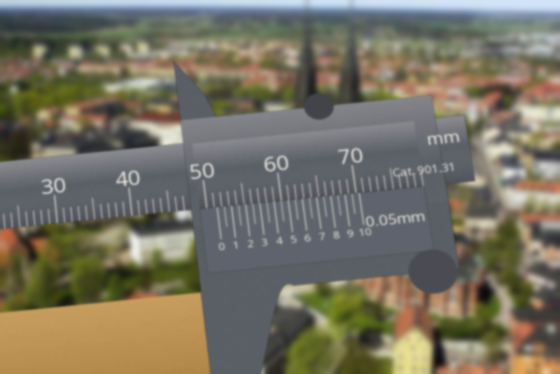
51.4 mm
